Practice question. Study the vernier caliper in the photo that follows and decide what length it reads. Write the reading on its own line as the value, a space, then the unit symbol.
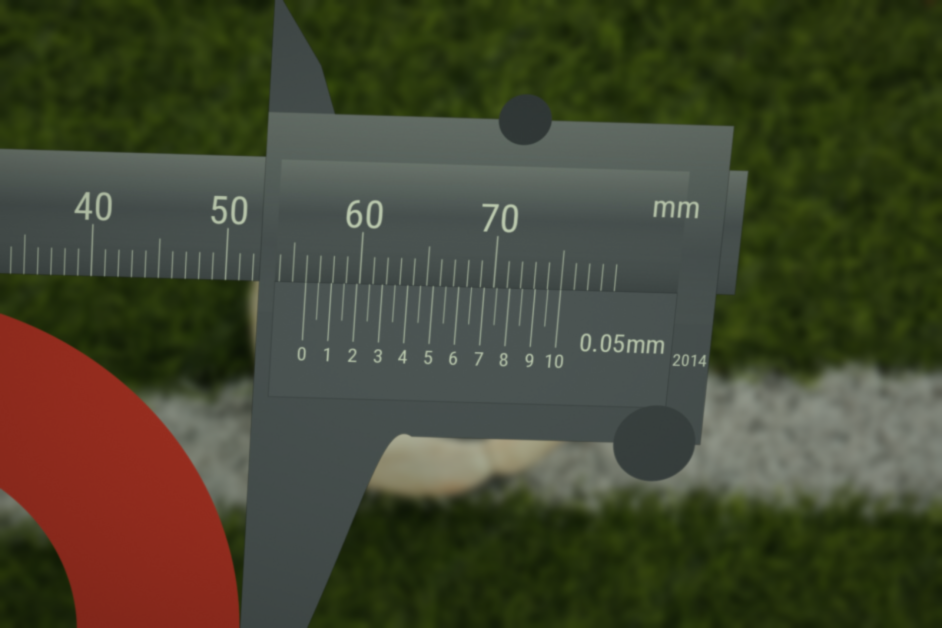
56.0 mm
